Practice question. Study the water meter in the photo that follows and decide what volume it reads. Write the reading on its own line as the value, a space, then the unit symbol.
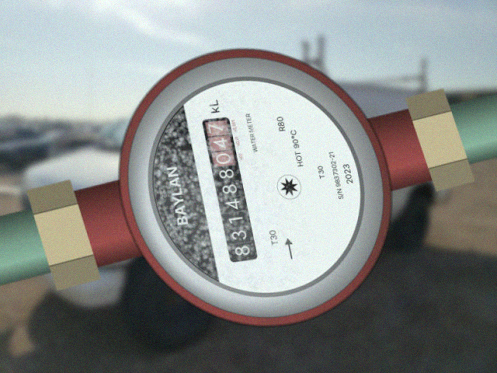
831488.047 kL
